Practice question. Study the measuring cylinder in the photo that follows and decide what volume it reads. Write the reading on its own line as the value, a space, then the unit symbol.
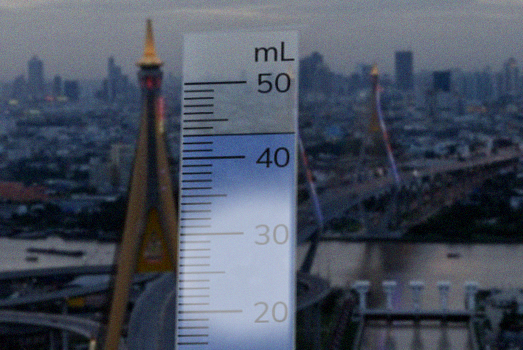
43 mL
